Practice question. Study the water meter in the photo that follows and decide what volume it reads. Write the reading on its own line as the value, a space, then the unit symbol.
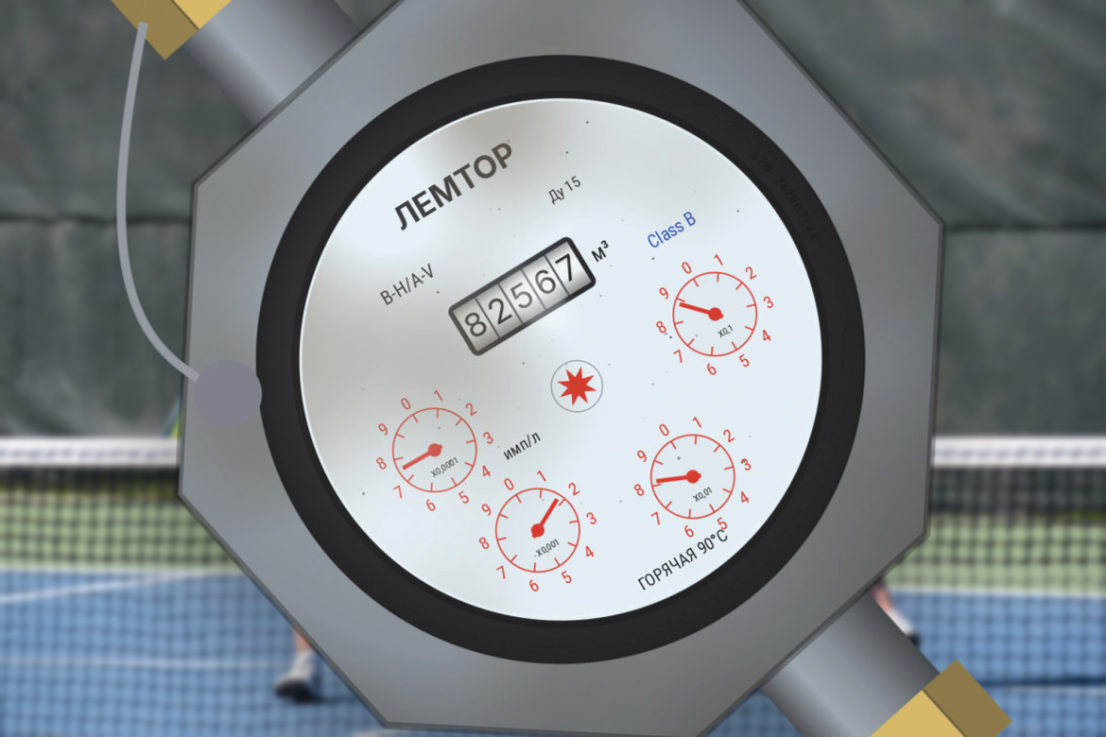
82567.8817 m³
